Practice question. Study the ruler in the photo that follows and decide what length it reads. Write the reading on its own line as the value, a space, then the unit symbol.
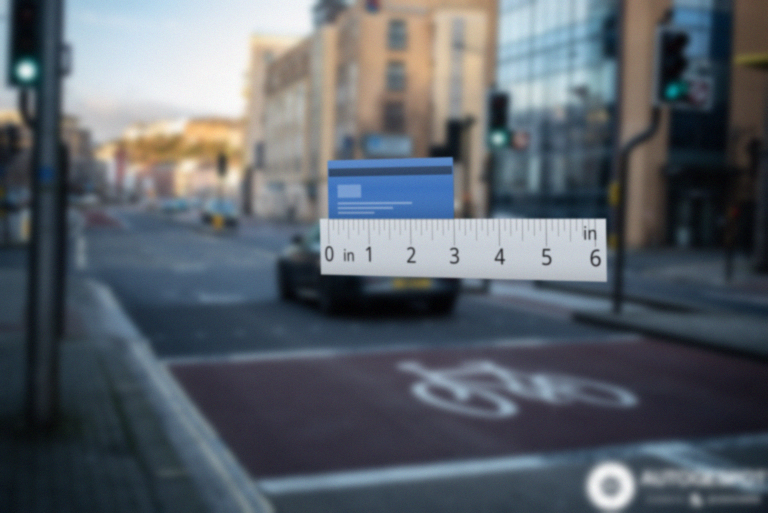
3 in
